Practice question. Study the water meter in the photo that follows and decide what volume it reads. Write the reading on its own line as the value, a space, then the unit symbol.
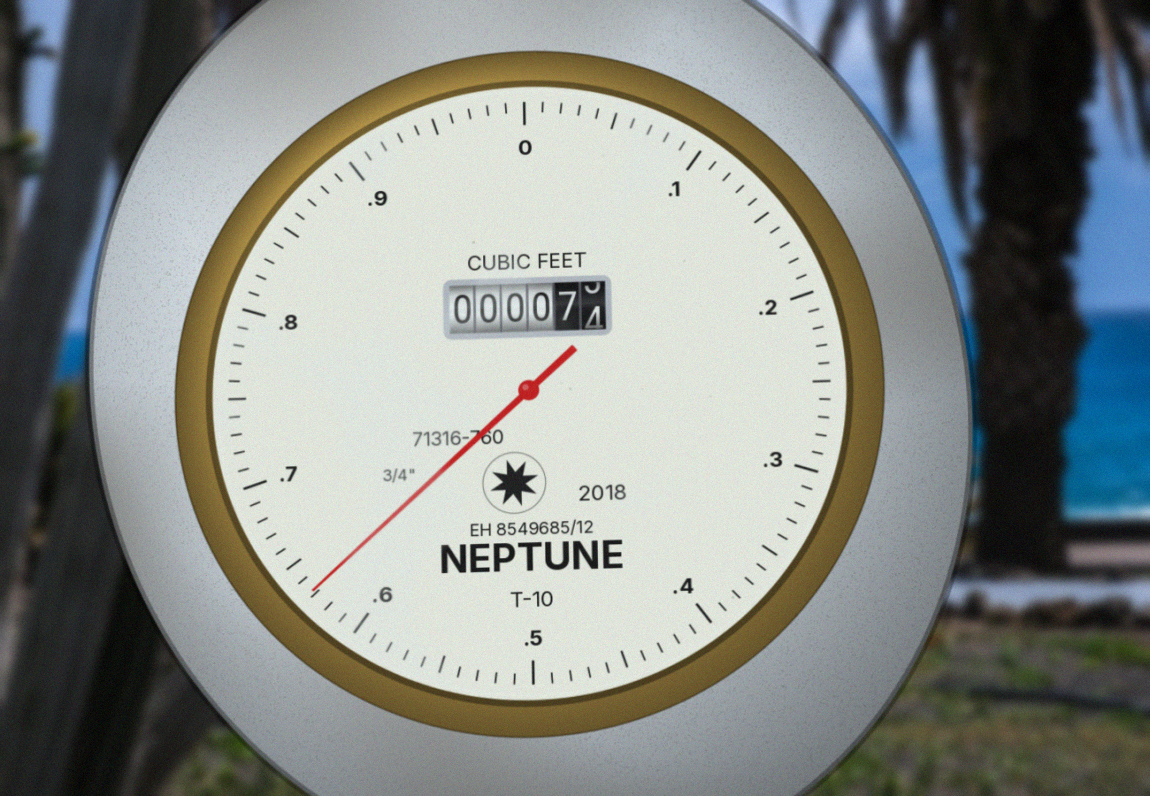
73.63 ft³
